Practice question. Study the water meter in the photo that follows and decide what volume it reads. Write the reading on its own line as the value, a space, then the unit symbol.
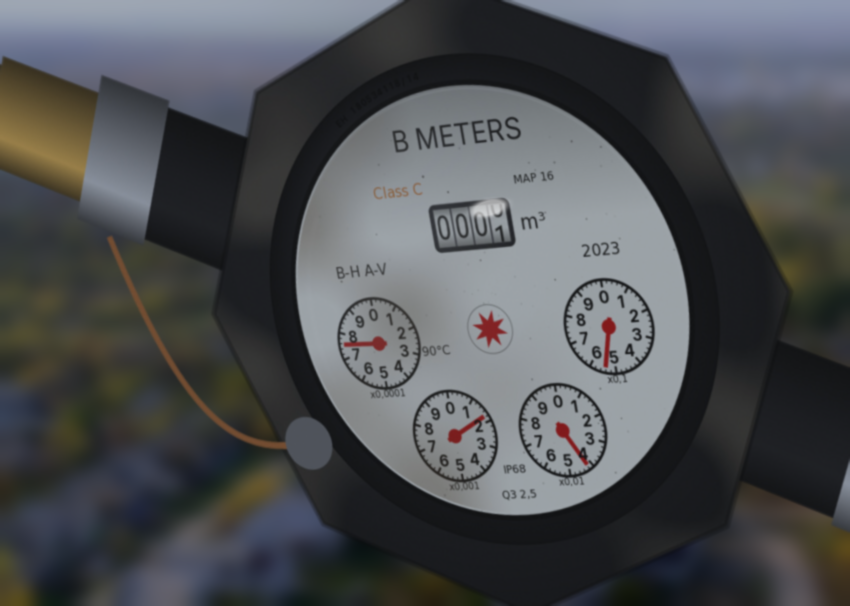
0.5417 m³
